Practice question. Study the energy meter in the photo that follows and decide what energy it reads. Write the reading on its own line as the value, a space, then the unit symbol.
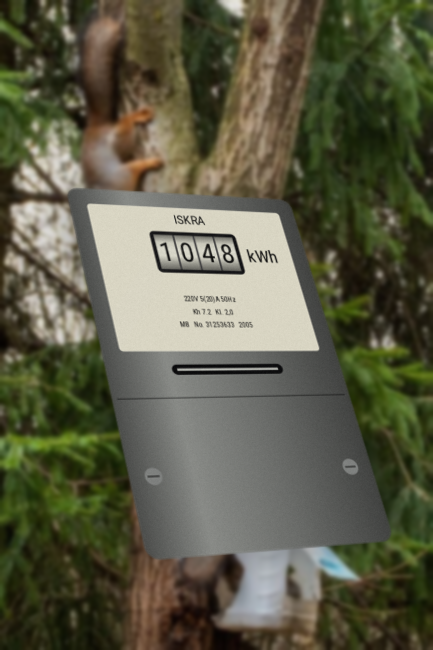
1048 kWh
